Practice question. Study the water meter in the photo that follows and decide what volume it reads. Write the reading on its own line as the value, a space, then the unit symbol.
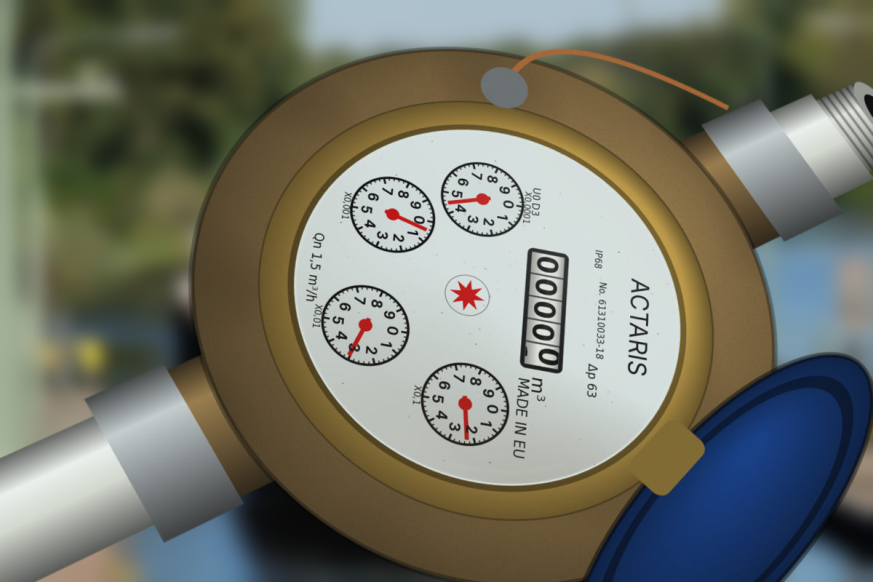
0.2304 m³
